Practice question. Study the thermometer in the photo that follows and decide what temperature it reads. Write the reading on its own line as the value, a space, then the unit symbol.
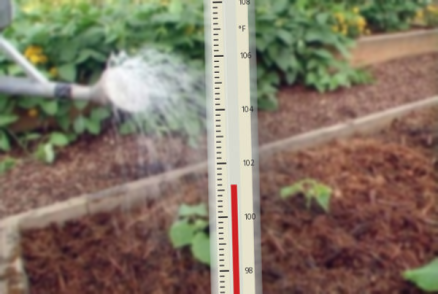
101.2 °F
